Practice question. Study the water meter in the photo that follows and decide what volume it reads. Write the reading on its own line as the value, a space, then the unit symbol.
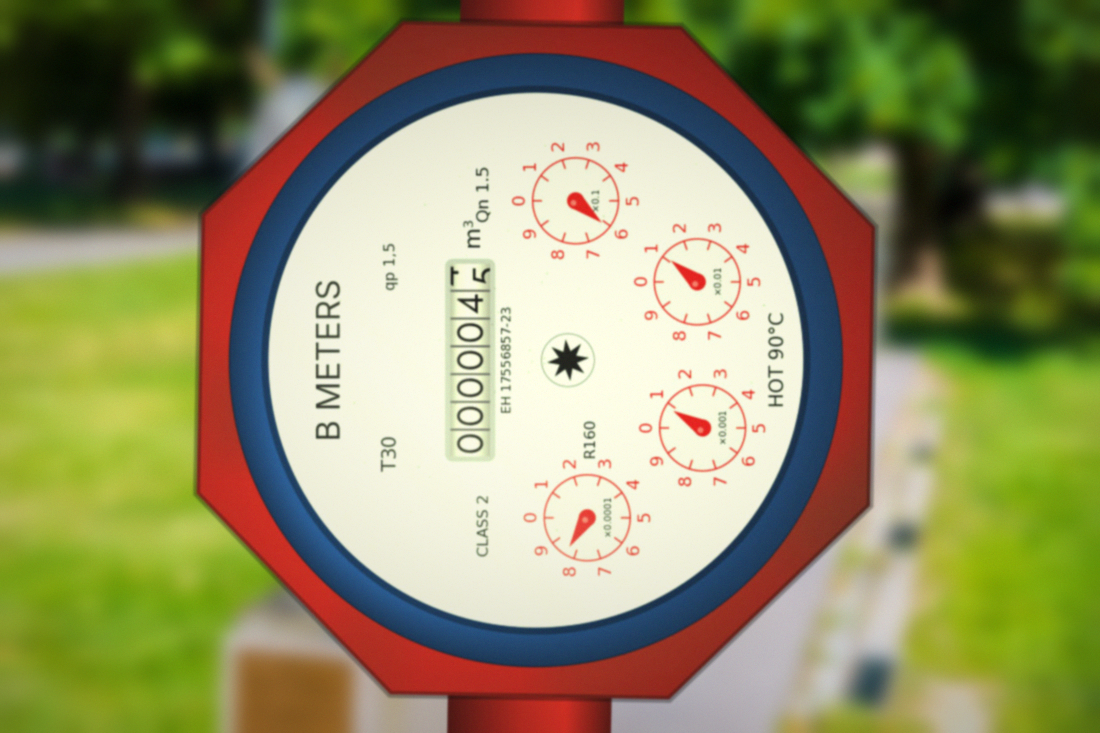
44.6108 m³
